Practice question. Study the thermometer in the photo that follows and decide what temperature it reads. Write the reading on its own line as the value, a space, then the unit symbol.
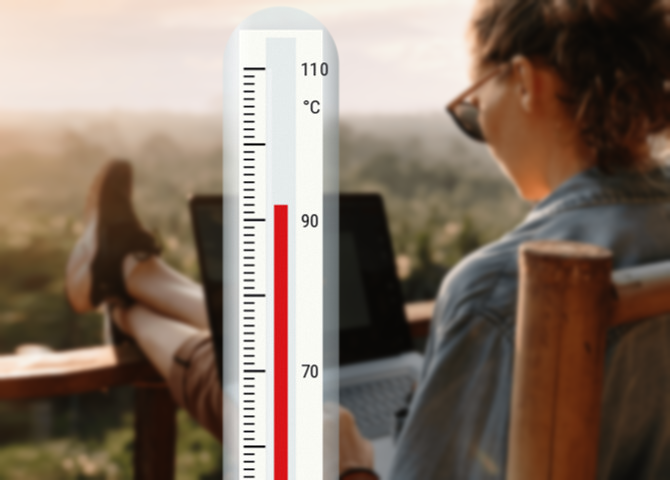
92 °C
